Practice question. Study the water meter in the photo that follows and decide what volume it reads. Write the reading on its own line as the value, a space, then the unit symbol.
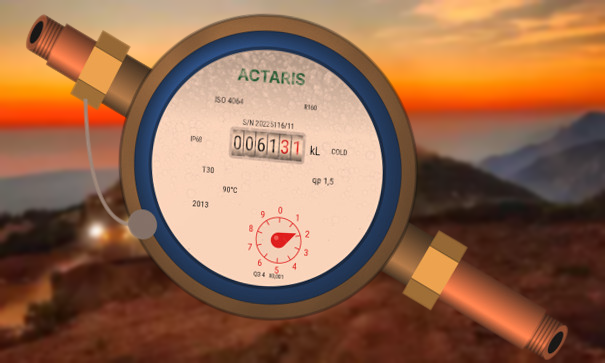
61.311 kL
